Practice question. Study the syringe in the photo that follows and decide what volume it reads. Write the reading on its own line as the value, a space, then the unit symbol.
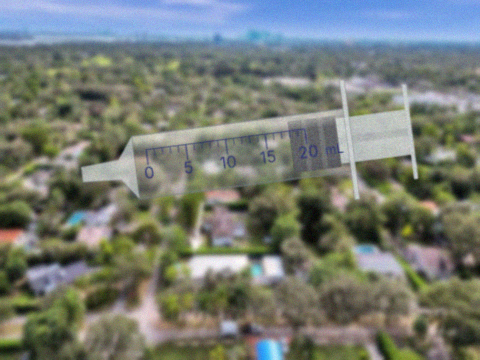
18 mL
